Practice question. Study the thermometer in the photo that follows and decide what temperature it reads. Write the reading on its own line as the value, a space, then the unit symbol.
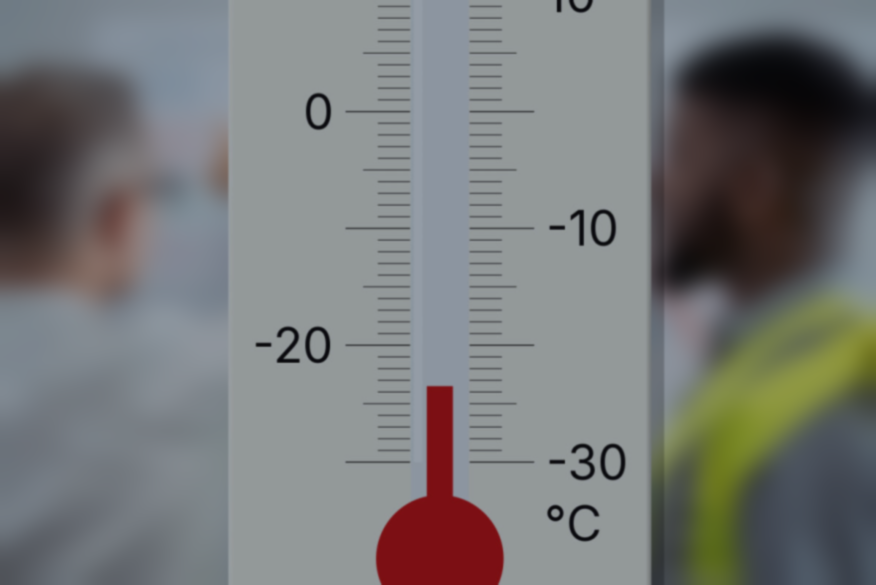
-23.5 °C
